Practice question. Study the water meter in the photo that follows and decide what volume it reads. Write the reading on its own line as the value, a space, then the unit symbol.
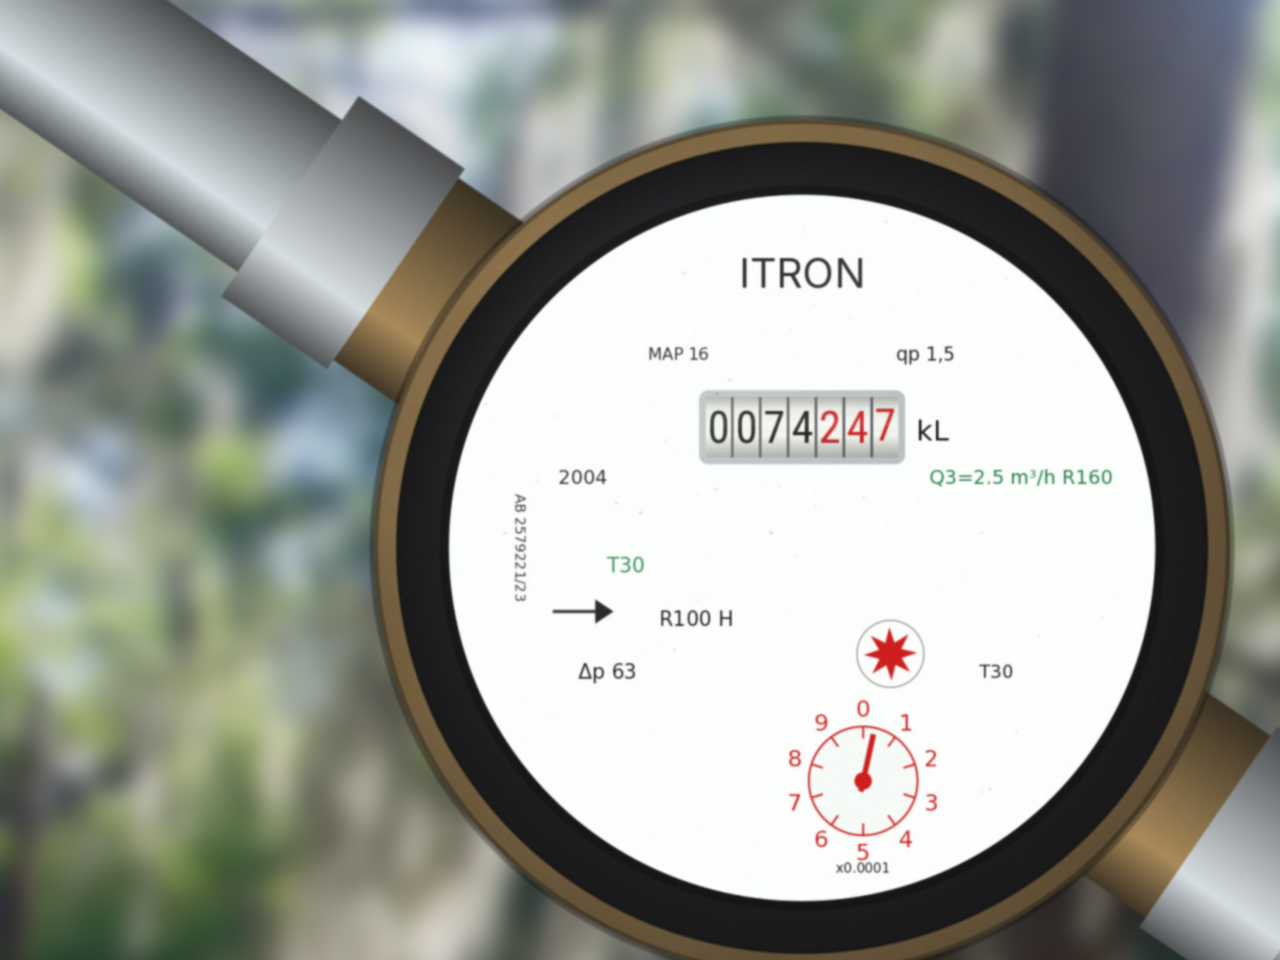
74.2470 kL
